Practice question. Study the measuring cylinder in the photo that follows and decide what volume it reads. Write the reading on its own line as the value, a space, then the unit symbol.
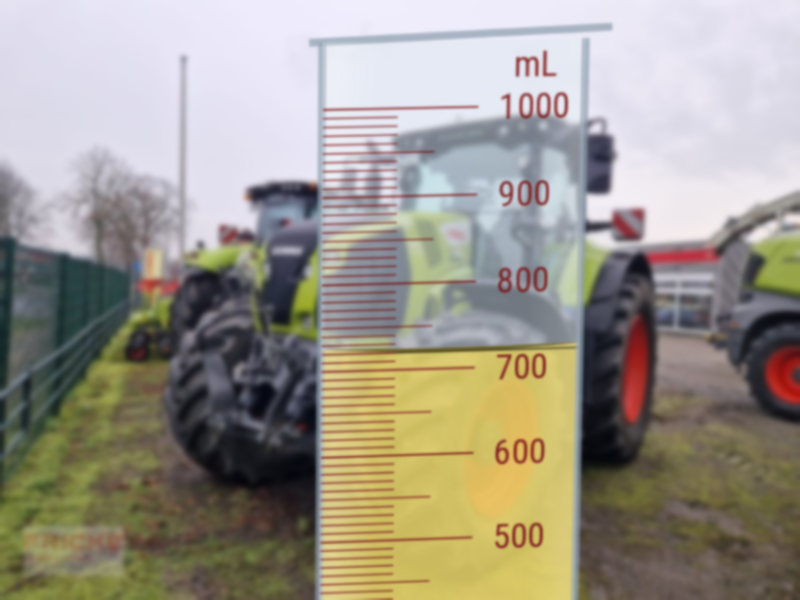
720 mL
